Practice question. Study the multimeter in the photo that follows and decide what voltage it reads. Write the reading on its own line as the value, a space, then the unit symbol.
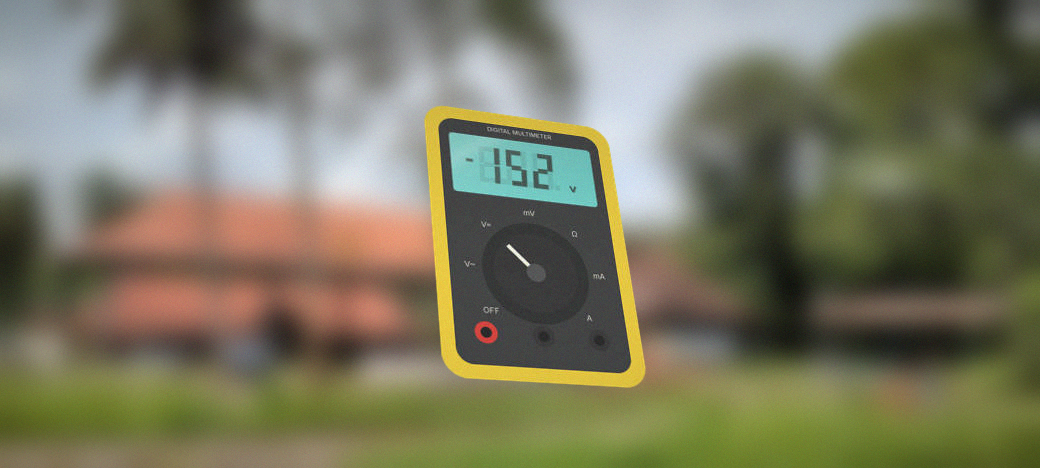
-152 V
